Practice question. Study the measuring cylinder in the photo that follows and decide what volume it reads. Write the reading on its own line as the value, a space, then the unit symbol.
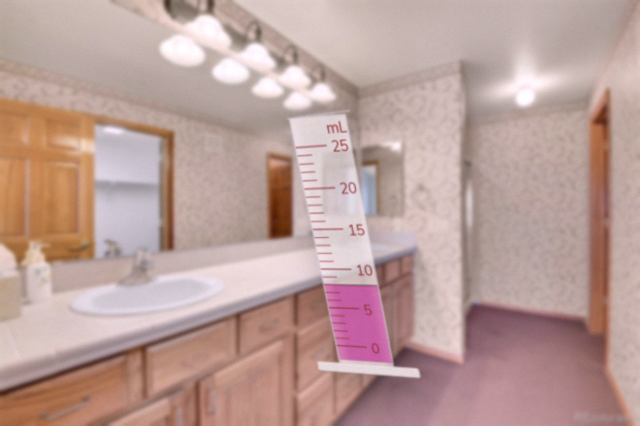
8 mL
